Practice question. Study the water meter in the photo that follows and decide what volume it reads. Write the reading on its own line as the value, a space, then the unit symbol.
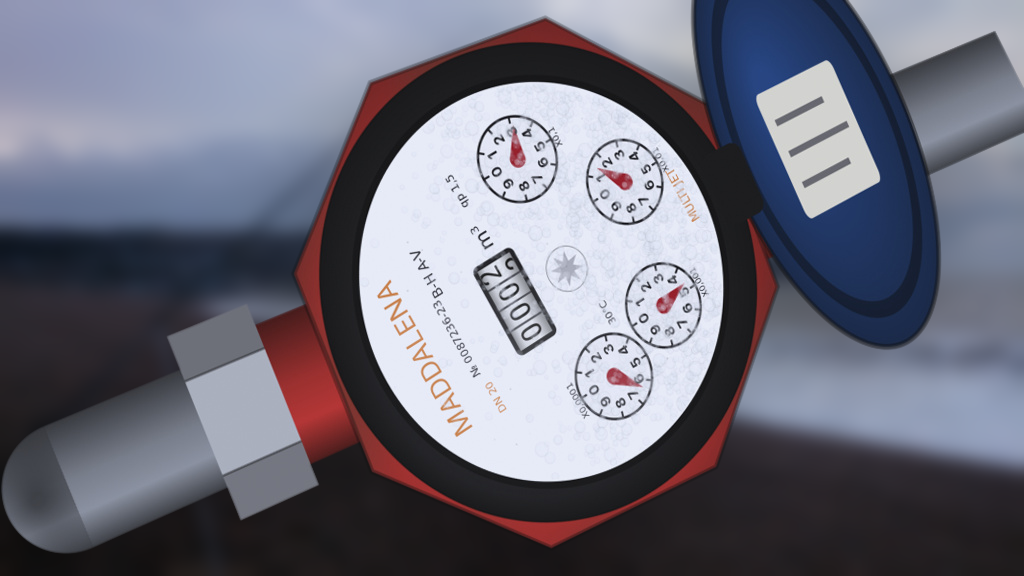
2.3146 m³
